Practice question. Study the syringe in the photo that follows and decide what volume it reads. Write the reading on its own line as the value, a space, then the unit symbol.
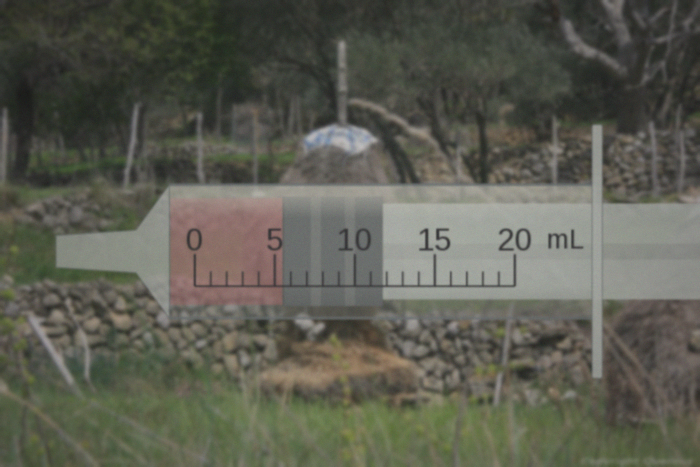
5.5 mL
